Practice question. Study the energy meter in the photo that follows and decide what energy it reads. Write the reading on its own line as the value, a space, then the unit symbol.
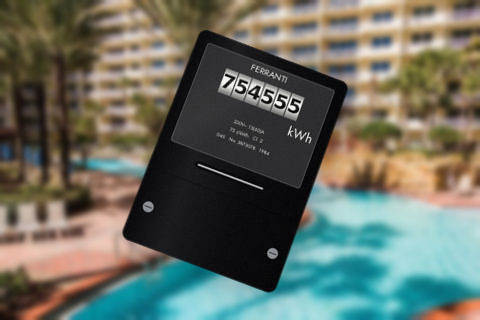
754555 kWh
